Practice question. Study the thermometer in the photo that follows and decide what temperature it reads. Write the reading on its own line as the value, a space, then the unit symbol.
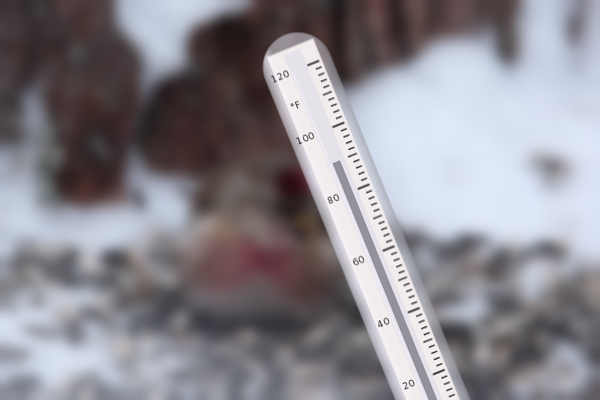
90 °F
